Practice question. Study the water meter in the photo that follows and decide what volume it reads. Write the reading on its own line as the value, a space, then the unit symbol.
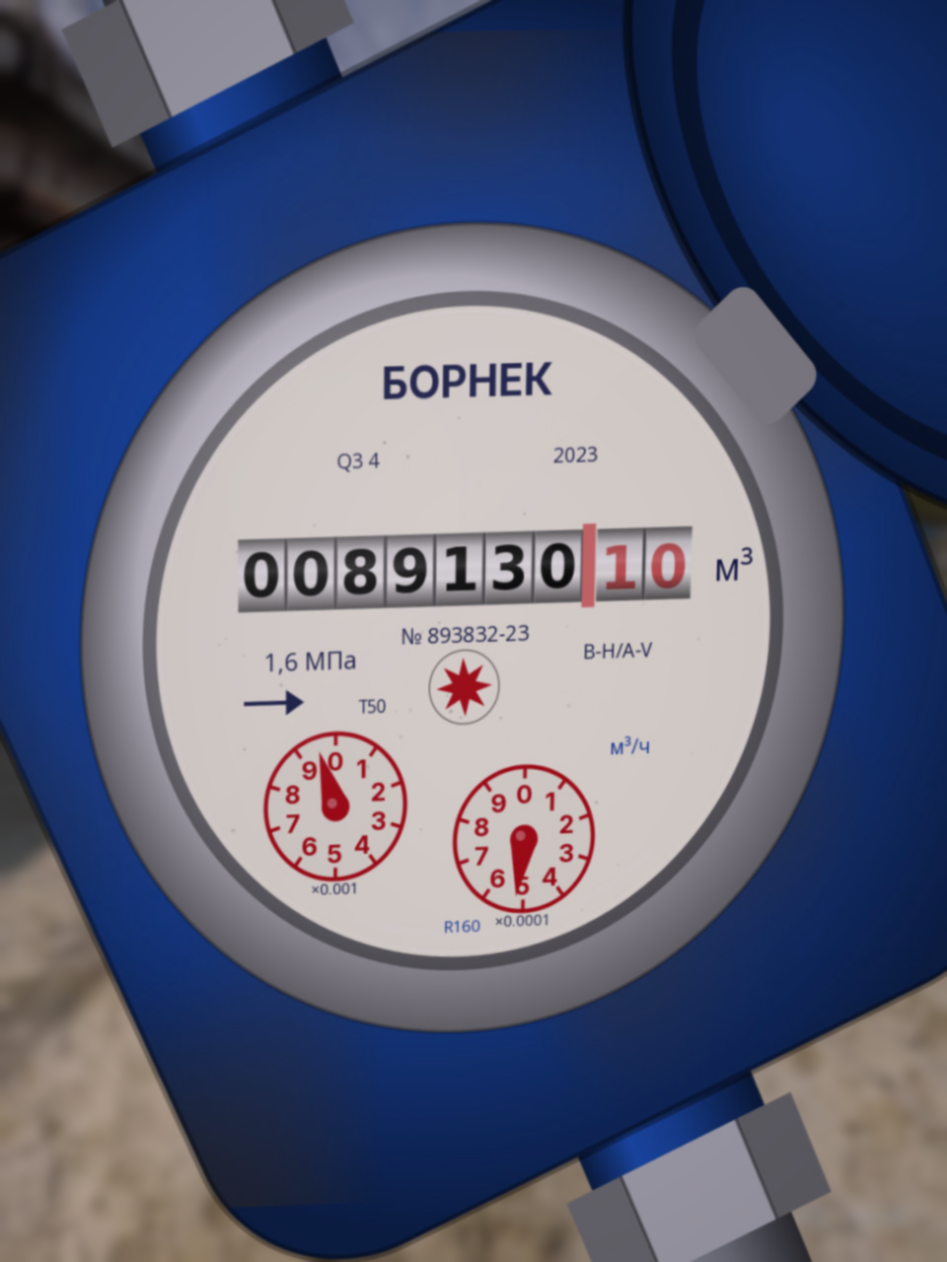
89130.0995 m³
